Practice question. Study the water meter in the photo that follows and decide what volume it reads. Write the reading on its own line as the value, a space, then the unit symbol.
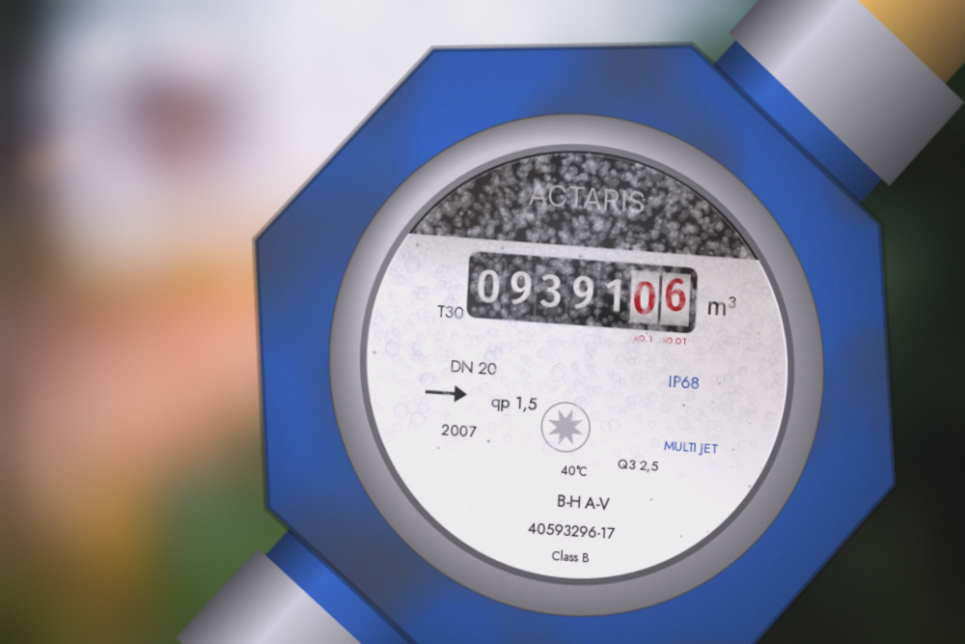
9391.06 m³
